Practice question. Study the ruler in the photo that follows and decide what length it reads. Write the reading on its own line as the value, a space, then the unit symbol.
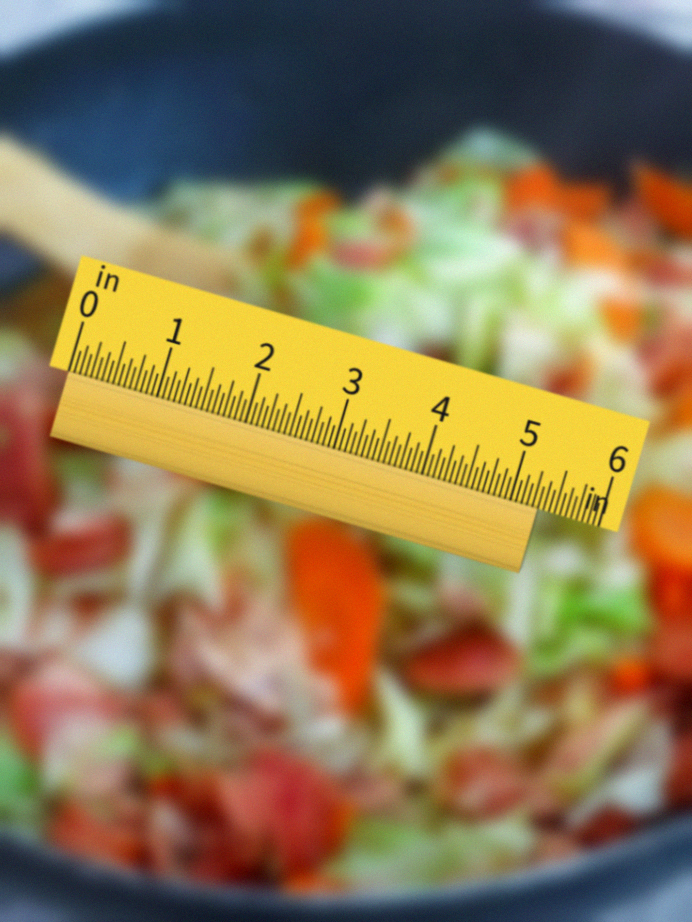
5.3125 in
